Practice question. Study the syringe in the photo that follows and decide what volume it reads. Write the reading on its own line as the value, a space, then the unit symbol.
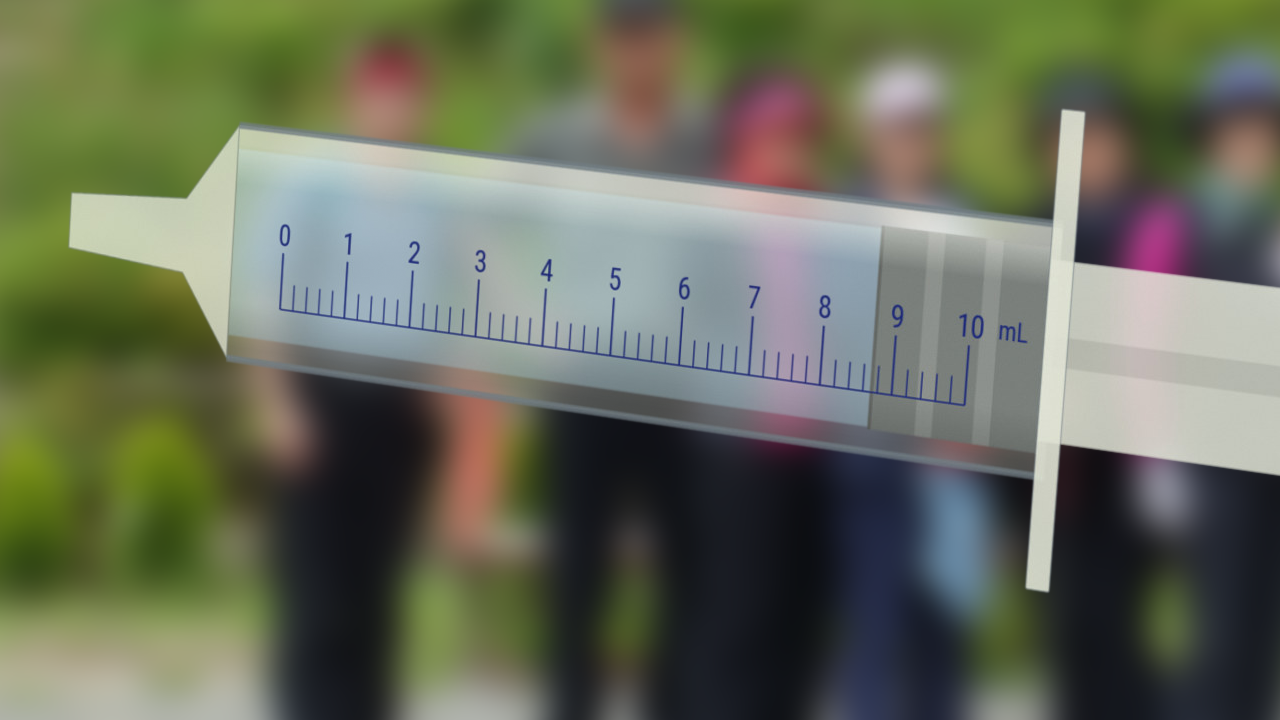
8.7 mL
